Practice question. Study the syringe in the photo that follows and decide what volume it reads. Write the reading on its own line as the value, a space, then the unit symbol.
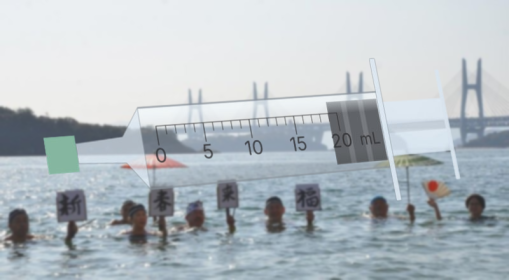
19 mL
